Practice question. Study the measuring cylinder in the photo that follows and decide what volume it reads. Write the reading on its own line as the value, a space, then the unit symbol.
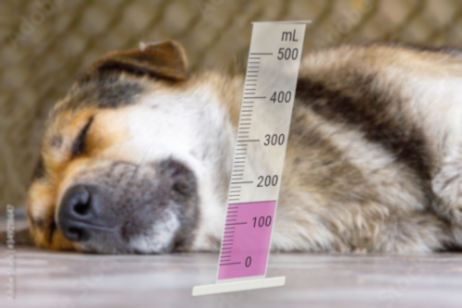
150 mL
